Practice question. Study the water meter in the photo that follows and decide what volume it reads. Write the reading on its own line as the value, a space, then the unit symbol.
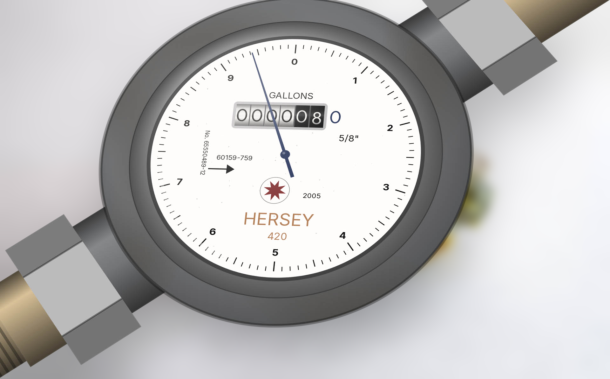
79.4 gal
